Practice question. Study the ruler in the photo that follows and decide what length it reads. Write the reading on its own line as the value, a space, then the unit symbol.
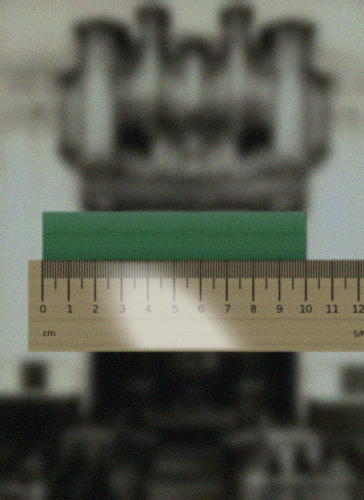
10 cm
